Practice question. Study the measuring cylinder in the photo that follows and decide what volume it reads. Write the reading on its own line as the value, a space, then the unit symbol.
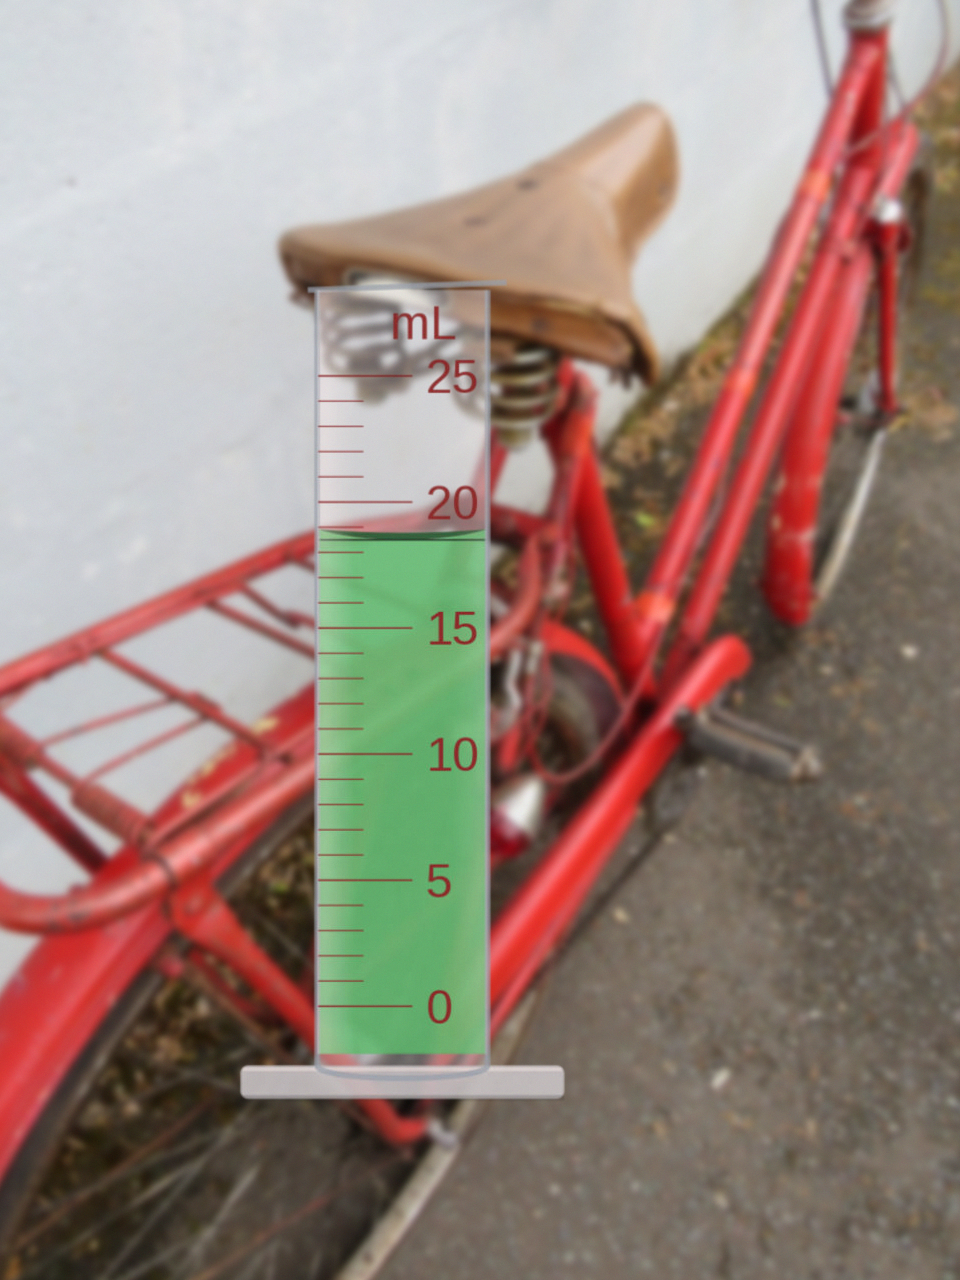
18.5 mL
